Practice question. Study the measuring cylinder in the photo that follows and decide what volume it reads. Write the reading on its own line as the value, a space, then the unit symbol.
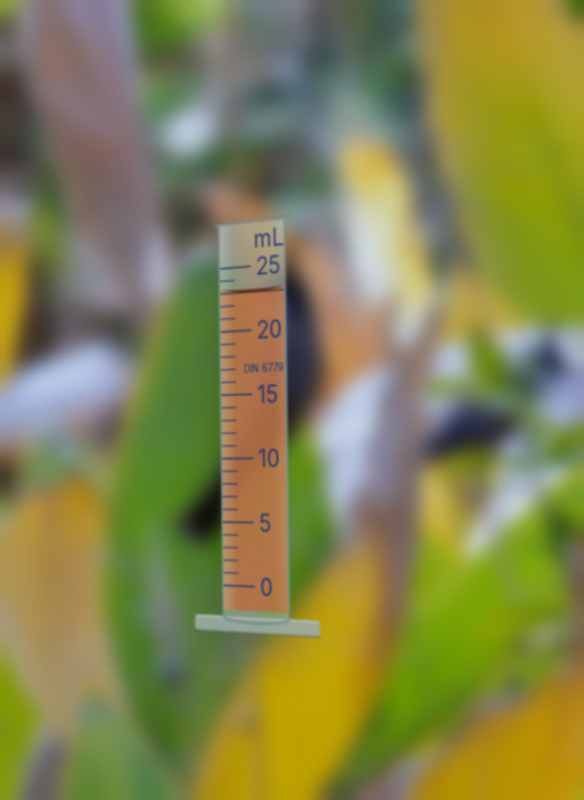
23 mL
